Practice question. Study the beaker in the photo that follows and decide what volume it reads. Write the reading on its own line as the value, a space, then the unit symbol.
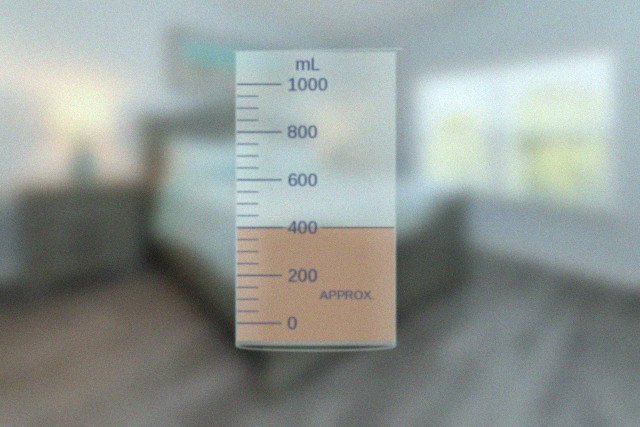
400 mL
